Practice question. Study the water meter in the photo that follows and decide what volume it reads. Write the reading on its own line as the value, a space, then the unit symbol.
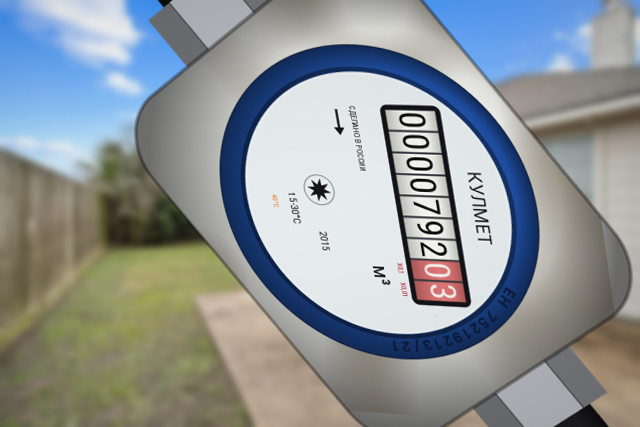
792.03 m³
